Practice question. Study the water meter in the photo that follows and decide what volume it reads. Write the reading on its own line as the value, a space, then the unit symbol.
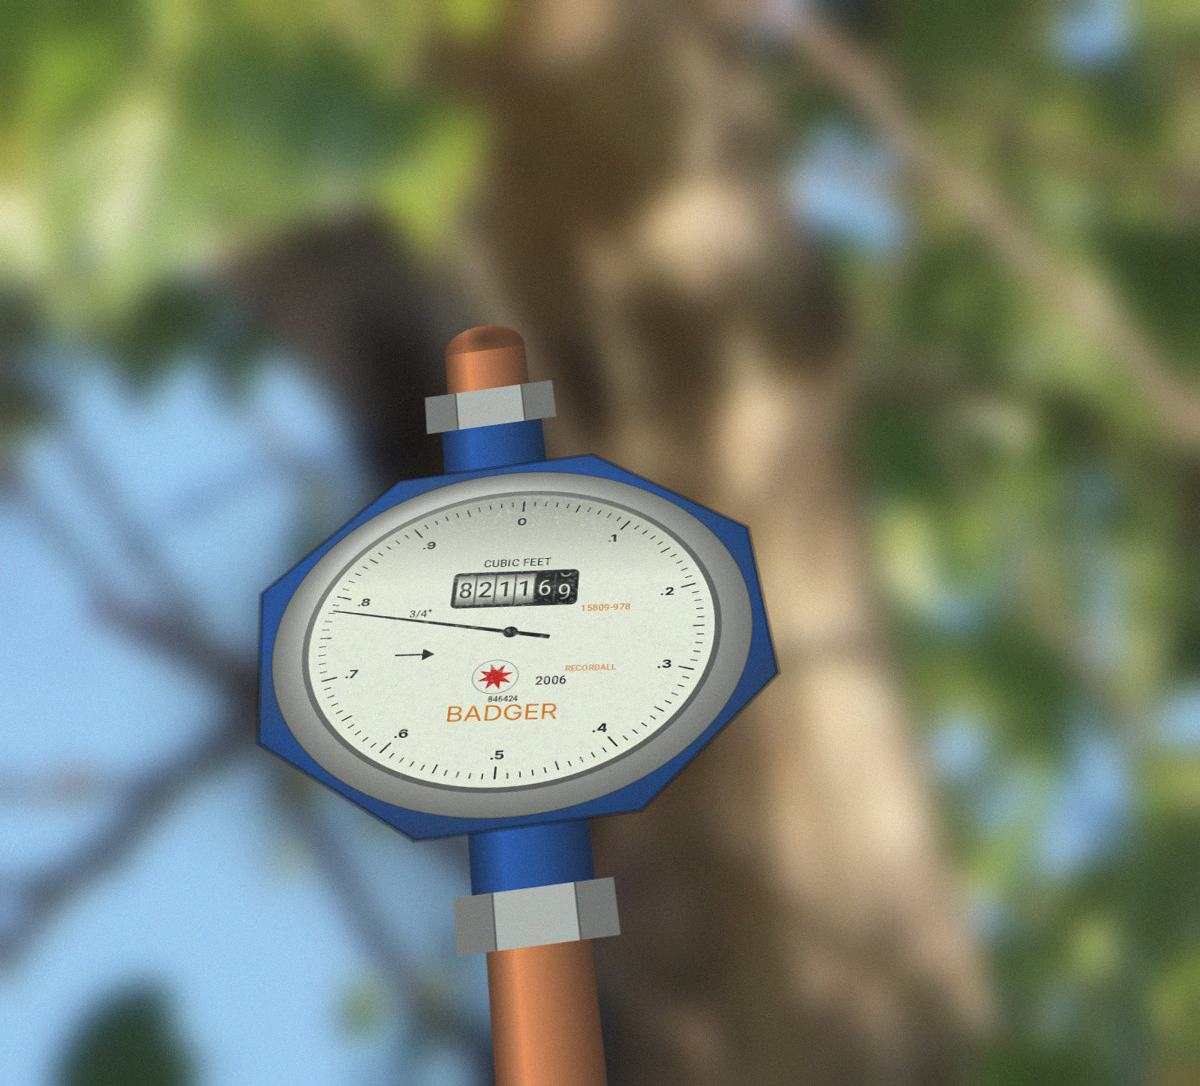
821168.78 ft³
